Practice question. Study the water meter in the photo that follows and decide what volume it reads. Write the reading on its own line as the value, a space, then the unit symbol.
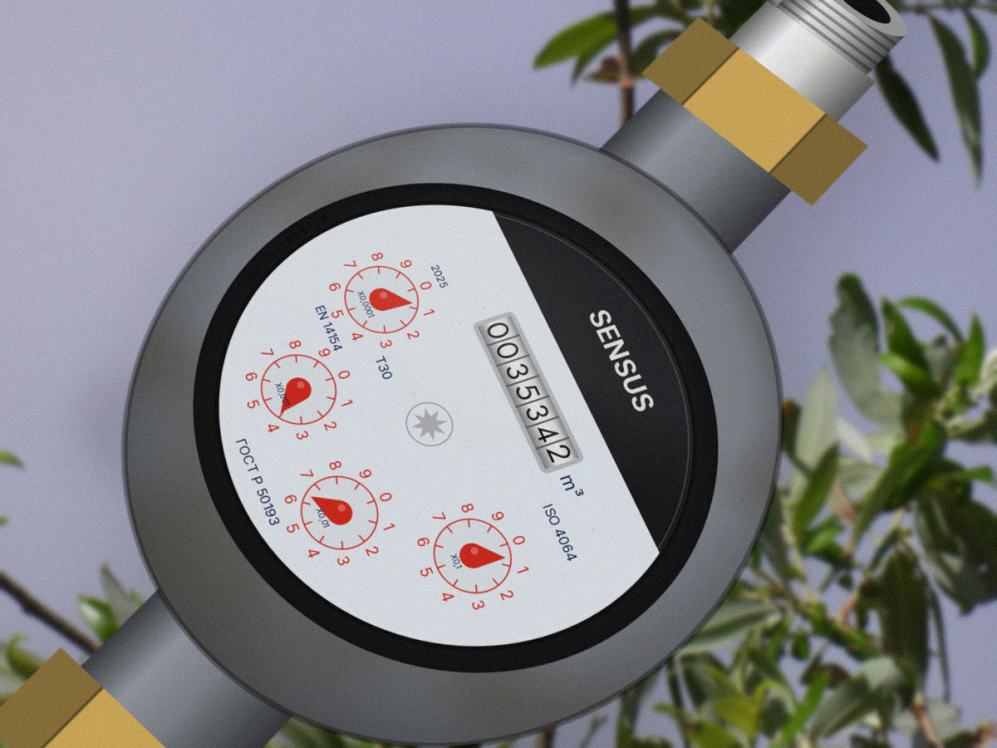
35342.0640 m³
